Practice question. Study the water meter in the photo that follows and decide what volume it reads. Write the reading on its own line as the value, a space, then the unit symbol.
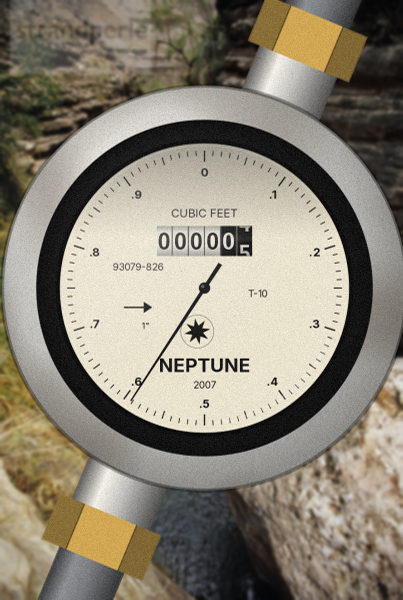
4.59 ft³
